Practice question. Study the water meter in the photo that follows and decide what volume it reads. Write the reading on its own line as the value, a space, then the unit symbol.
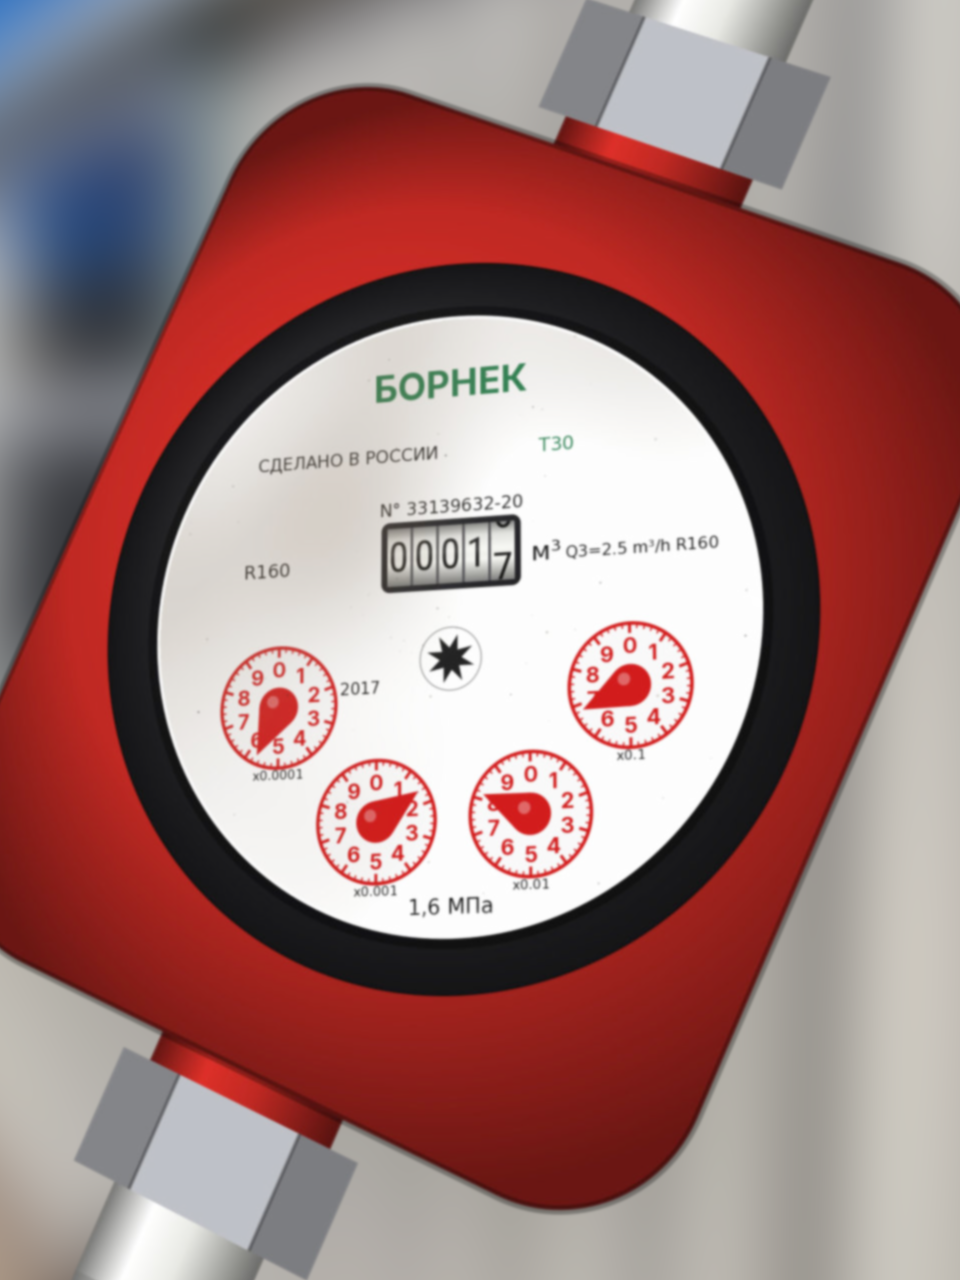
16.6815 m³
